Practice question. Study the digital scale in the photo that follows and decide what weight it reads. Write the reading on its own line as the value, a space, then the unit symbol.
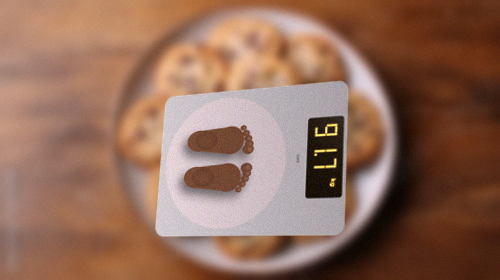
91.7 kg
